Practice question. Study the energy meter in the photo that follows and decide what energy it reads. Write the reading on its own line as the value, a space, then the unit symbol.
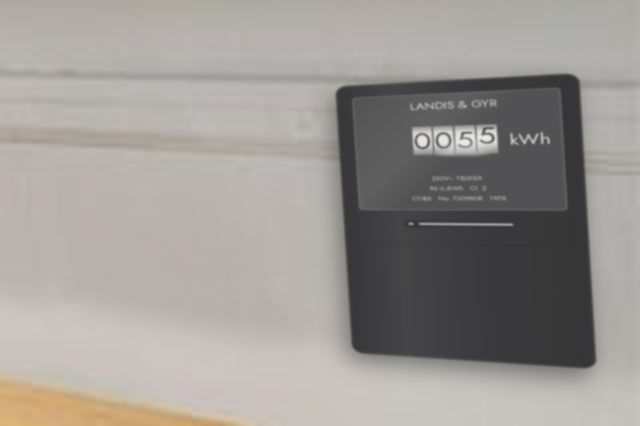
55 kWh
